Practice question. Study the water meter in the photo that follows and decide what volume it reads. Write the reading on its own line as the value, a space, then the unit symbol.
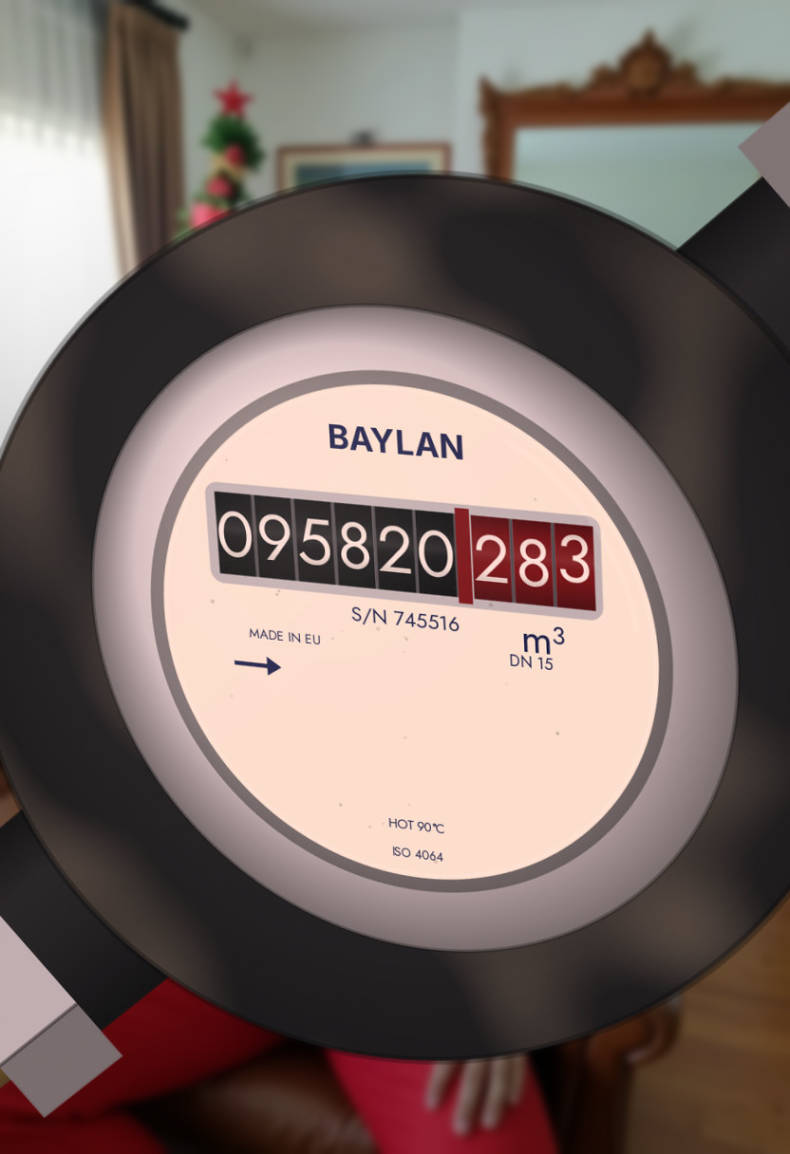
95820.283 m³
